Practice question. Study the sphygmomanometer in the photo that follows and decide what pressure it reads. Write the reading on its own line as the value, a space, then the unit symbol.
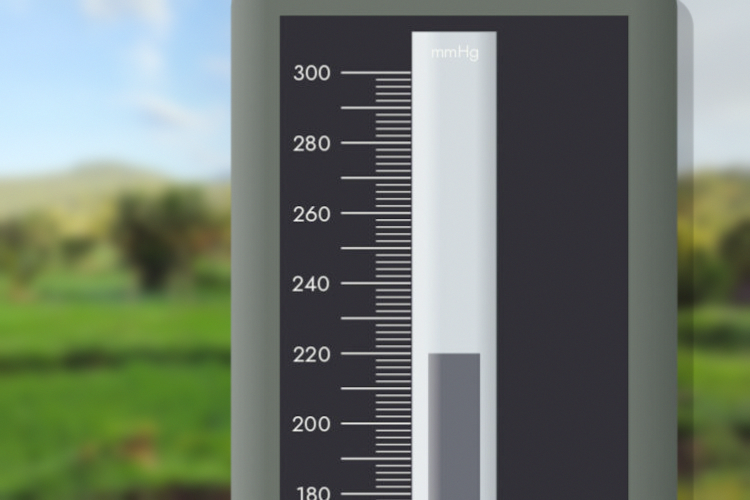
220 mmHg
